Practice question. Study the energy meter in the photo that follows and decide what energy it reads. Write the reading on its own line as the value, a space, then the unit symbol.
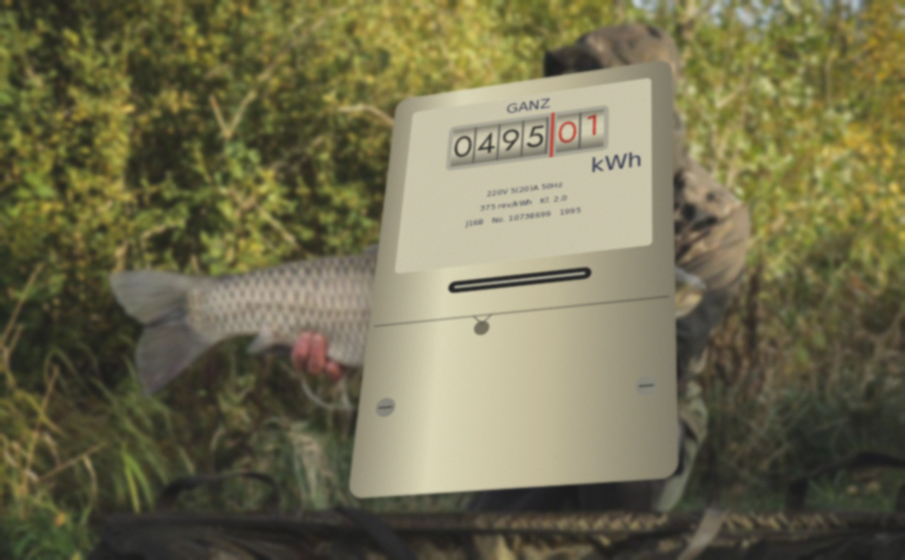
495.01 kWh
